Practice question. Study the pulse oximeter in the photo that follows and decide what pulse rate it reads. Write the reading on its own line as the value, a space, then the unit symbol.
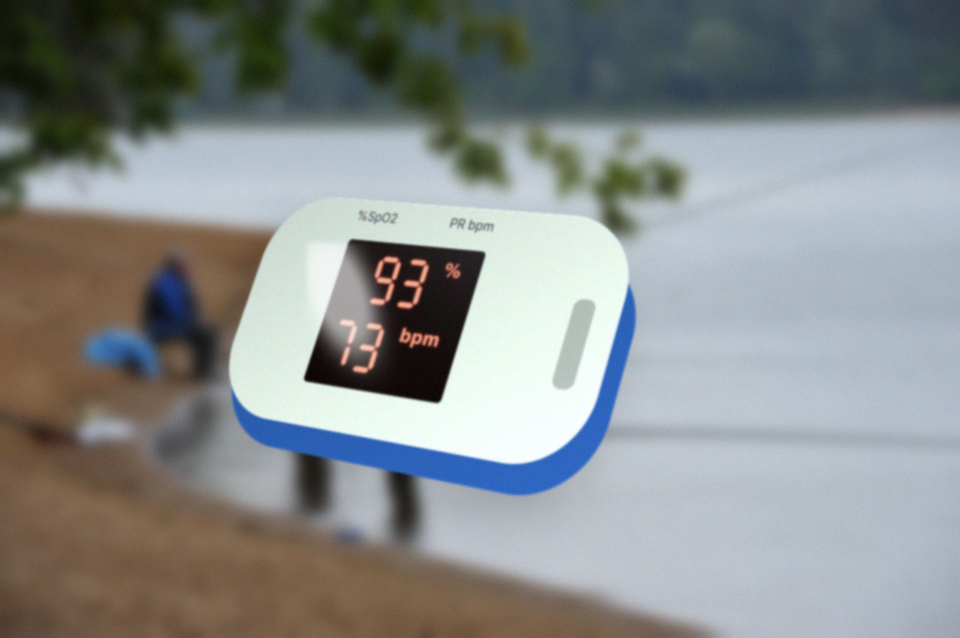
73 bpm
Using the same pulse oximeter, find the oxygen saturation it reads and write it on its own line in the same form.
93 %
